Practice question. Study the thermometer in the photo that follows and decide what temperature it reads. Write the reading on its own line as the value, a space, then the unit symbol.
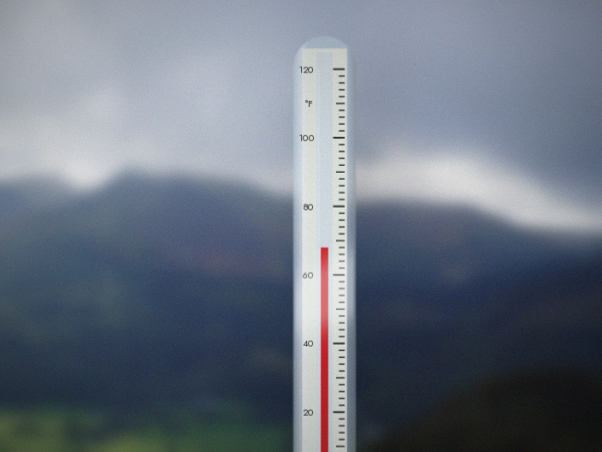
68 °F
